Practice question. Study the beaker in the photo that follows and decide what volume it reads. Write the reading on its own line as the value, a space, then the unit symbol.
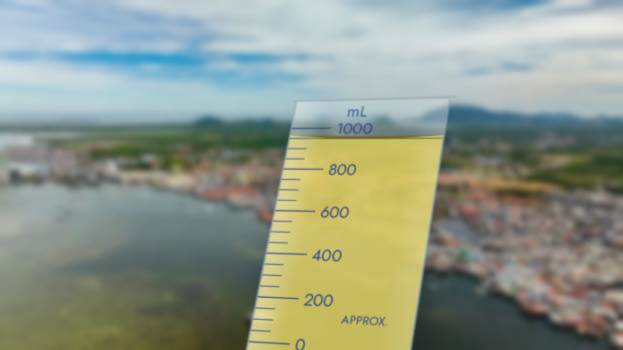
950 mL
